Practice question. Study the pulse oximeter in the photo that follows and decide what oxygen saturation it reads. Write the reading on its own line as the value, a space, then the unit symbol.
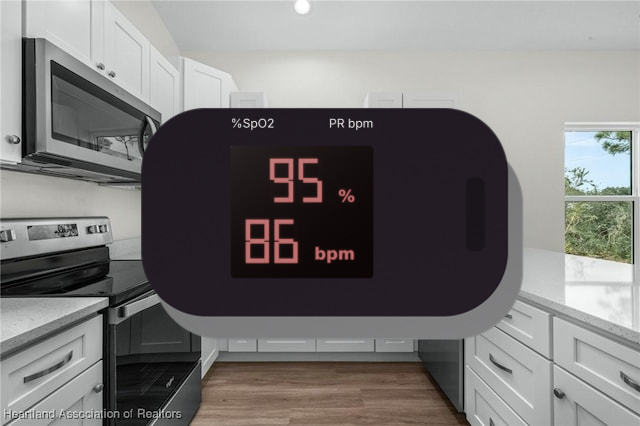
95 %
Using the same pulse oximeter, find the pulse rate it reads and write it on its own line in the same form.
86 bpm
